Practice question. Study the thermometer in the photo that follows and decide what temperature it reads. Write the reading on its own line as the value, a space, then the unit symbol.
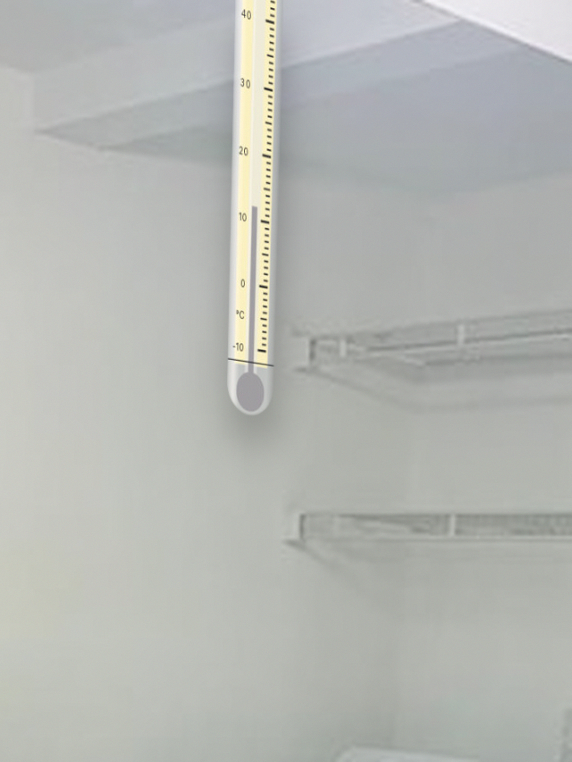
12 °C
